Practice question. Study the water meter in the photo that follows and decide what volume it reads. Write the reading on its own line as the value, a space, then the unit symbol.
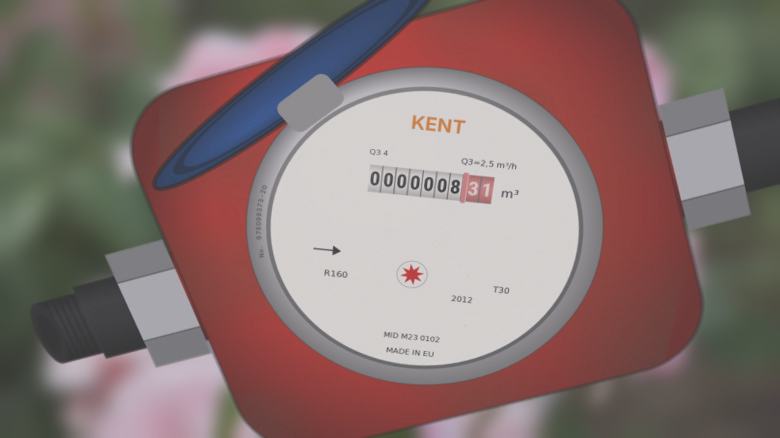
8.31 m³
